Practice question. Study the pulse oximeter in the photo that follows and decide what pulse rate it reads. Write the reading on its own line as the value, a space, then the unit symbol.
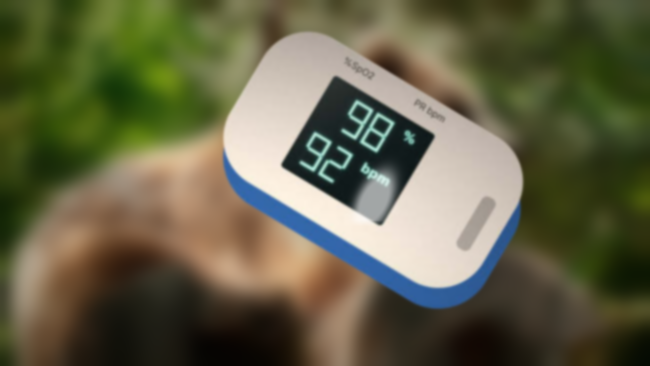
92 bpm
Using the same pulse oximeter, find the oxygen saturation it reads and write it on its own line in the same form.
98 %
